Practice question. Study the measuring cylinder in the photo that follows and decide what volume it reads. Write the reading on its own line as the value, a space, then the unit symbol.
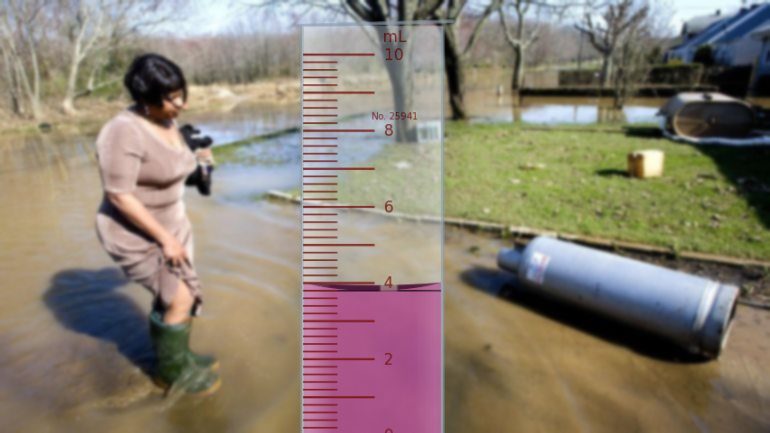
3.8 mL
